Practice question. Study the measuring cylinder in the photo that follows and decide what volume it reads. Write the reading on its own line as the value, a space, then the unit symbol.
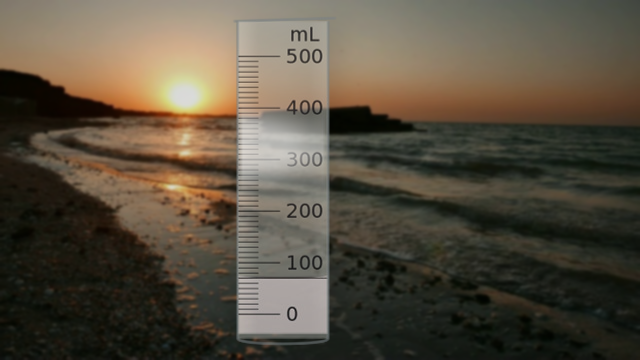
70 mL
